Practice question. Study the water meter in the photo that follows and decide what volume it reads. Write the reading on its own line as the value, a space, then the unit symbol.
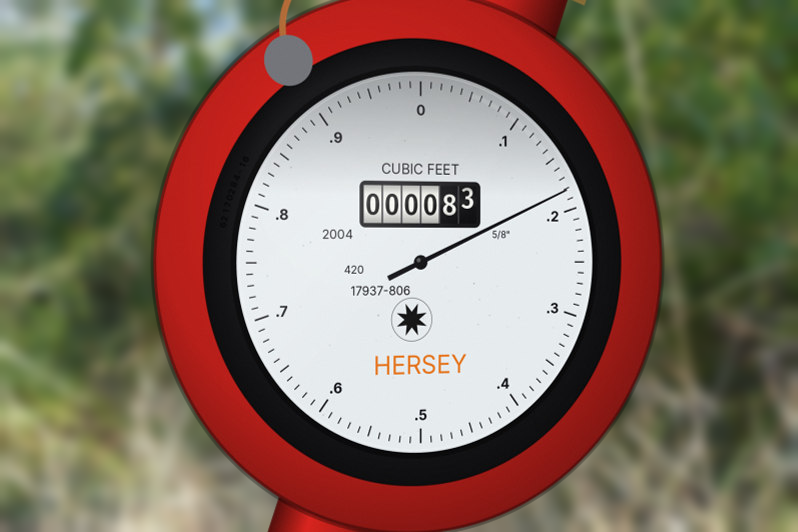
83.18 ft³
